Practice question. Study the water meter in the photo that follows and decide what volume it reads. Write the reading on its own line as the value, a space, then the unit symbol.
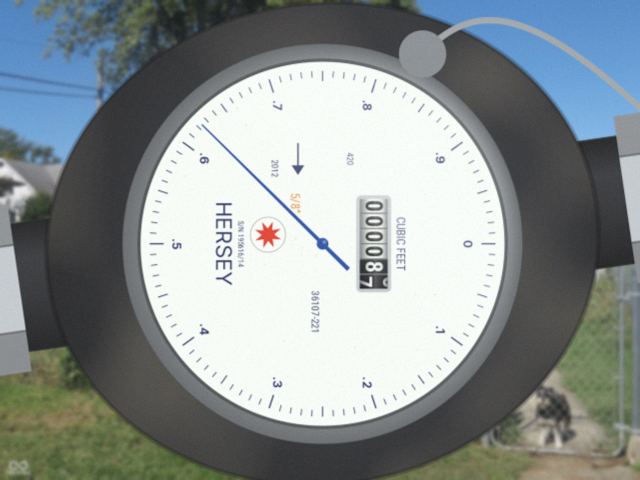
86.62 ft³
